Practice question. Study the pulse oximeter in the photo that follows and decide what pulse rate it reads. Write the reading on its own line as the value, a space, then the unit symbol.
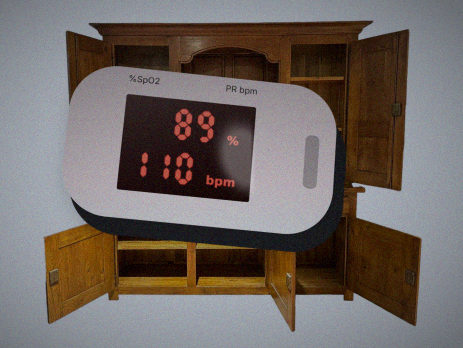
110 bpm
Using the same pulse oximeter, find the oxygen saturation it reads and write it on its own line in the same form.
89 %
